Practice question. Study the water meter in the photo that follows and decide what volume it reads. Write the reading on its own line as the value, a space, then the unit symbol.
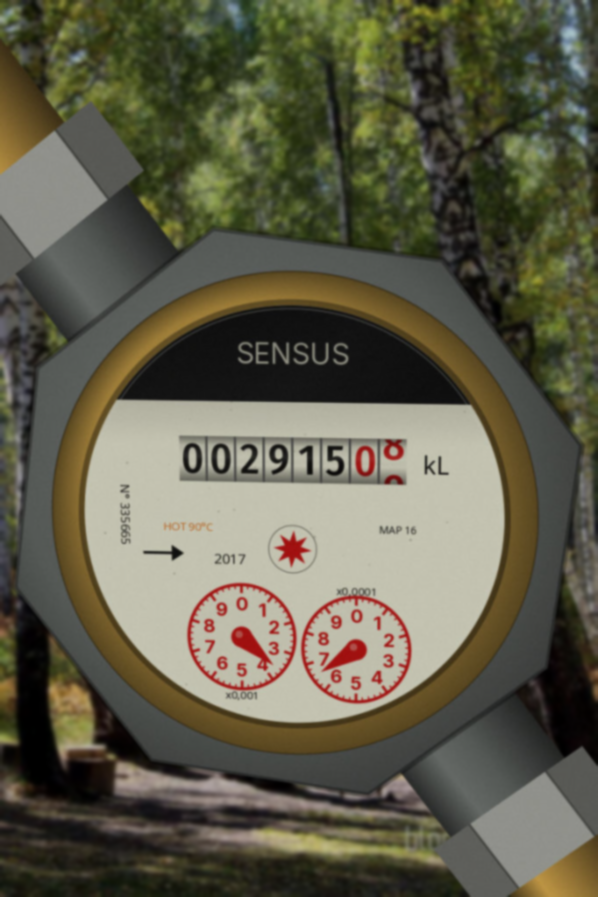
2915.0836 kL
